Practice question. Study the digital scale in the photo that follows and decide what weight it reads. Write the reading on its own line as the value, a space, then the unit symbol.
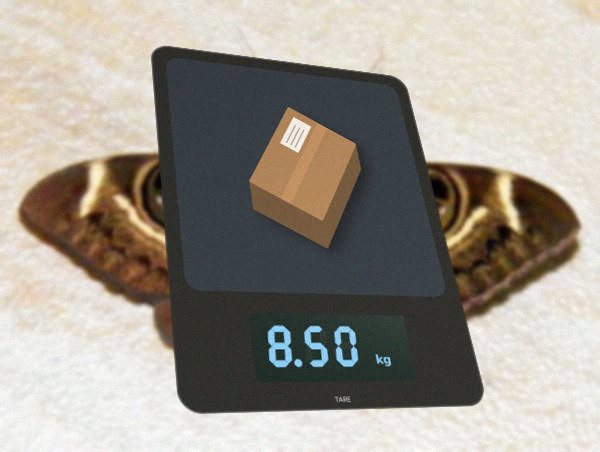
8.50 kg
